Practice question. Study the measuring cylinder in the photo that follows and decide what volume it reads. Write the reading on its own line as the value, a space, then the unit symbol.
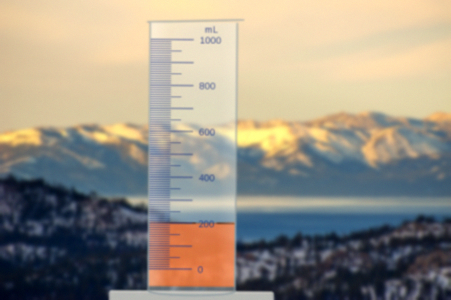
200 mL
